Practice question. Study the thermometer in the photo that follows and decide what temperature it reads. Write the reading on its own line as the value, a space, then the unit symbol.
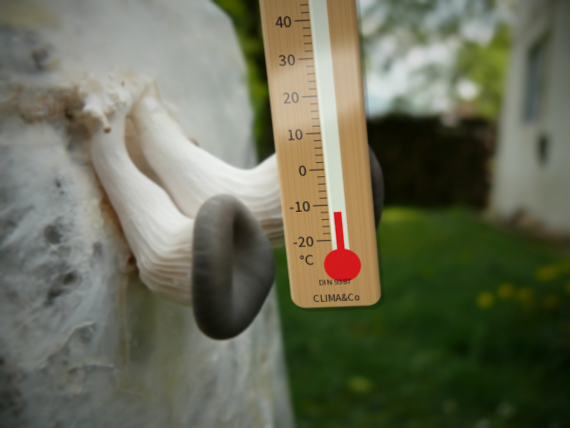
-12 °C
